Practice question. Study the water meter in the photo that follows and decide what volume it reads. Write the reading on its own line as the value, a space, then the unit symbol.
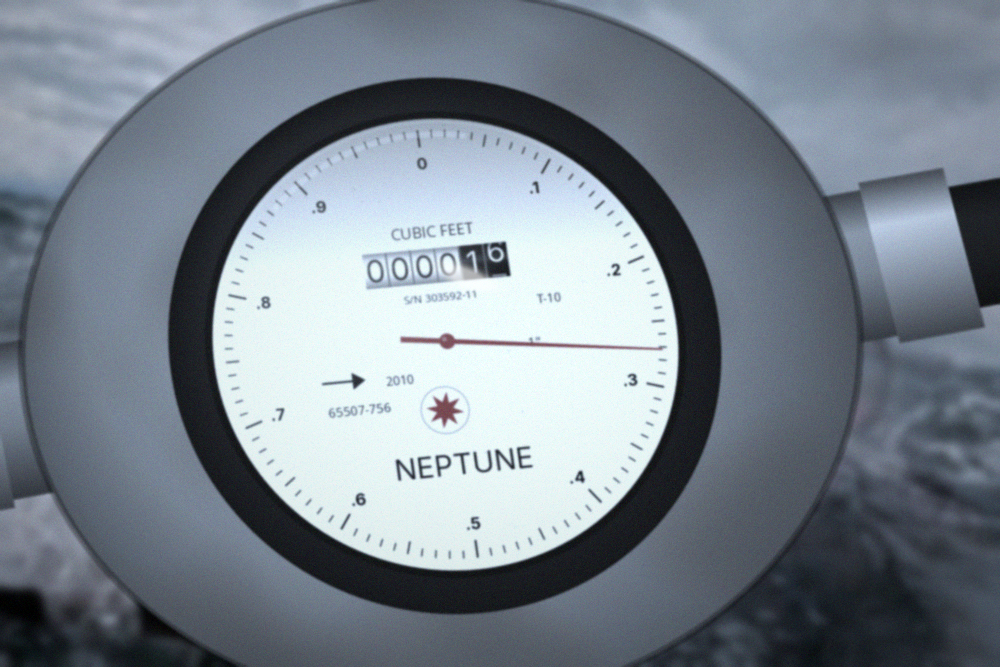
16.27 ft³
